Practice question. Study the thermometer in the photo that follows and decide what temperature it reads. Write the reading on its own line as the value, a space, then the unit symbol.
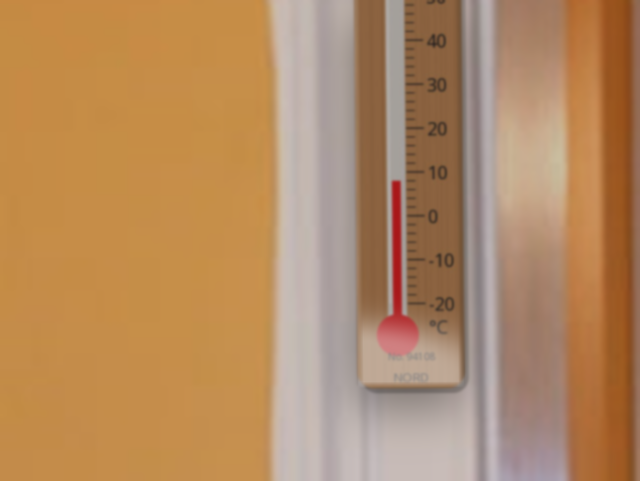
8 °C
